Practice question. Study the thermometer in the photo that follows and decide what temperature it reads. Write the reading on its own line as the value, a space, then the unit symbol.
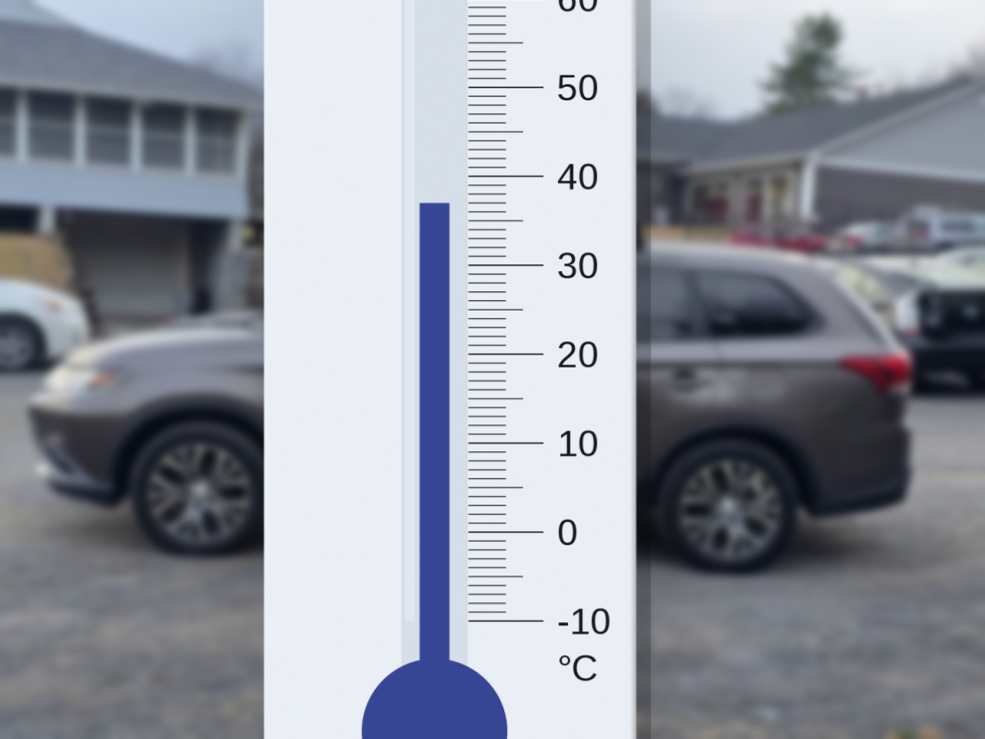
37 °C
